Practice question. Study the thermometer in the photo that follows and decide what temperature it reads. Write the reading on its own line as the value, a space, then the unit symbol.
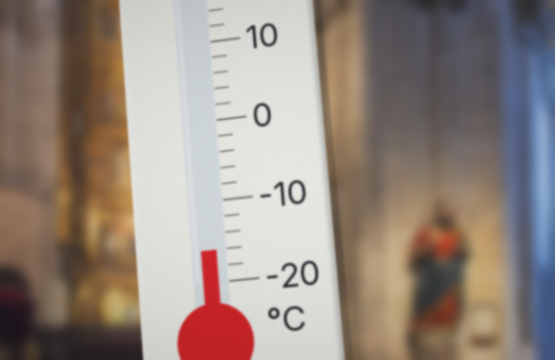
-16 °C
